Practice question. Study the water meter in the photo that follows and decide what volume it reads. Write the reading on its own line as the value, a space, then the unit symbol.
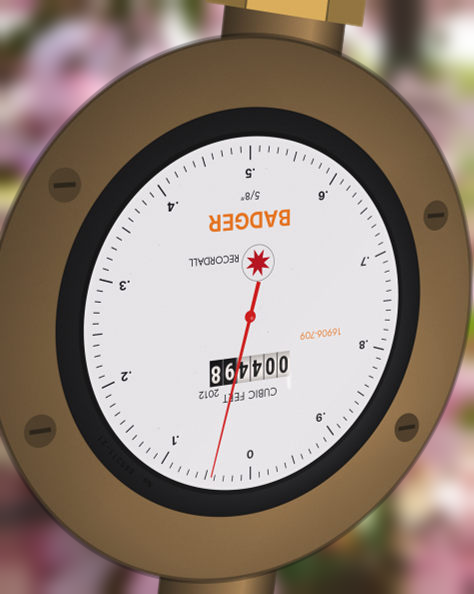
4498.04 ft³
